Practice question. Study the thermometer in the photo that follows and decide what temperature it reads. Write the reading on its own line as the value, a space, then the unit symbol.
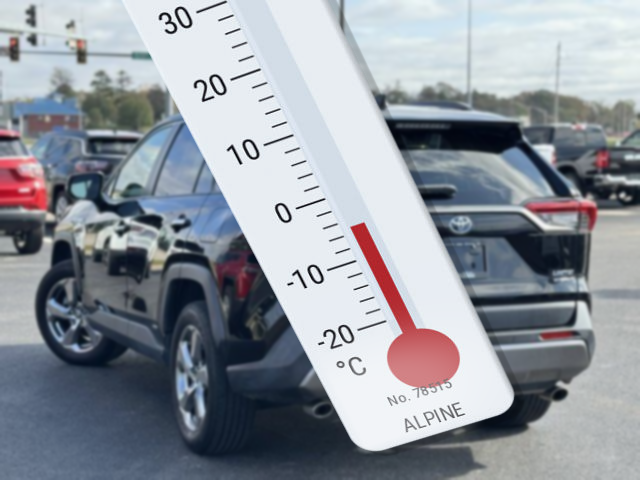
-5 °C
